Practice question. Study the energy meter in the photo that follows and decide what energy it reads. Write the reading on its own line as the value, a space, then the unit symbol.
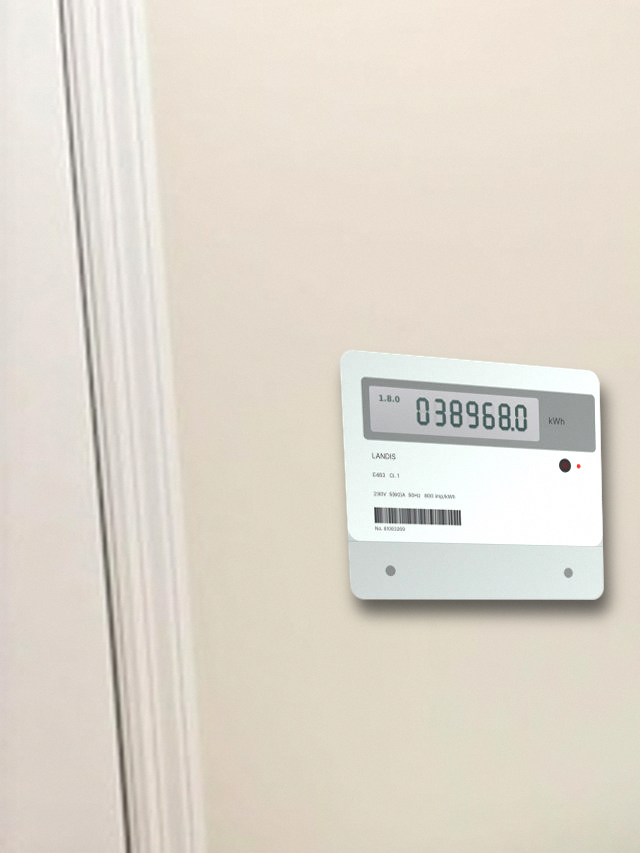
38968.0 kWh
